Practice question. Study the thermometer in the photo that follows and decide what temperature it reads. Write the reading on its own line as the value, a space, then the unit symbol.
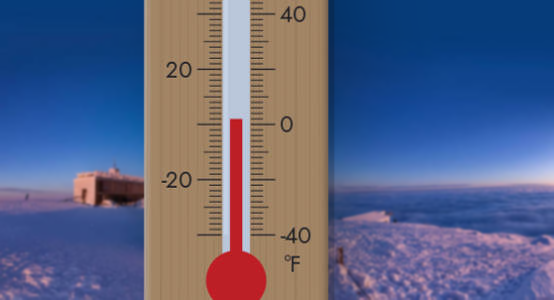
2 °F
